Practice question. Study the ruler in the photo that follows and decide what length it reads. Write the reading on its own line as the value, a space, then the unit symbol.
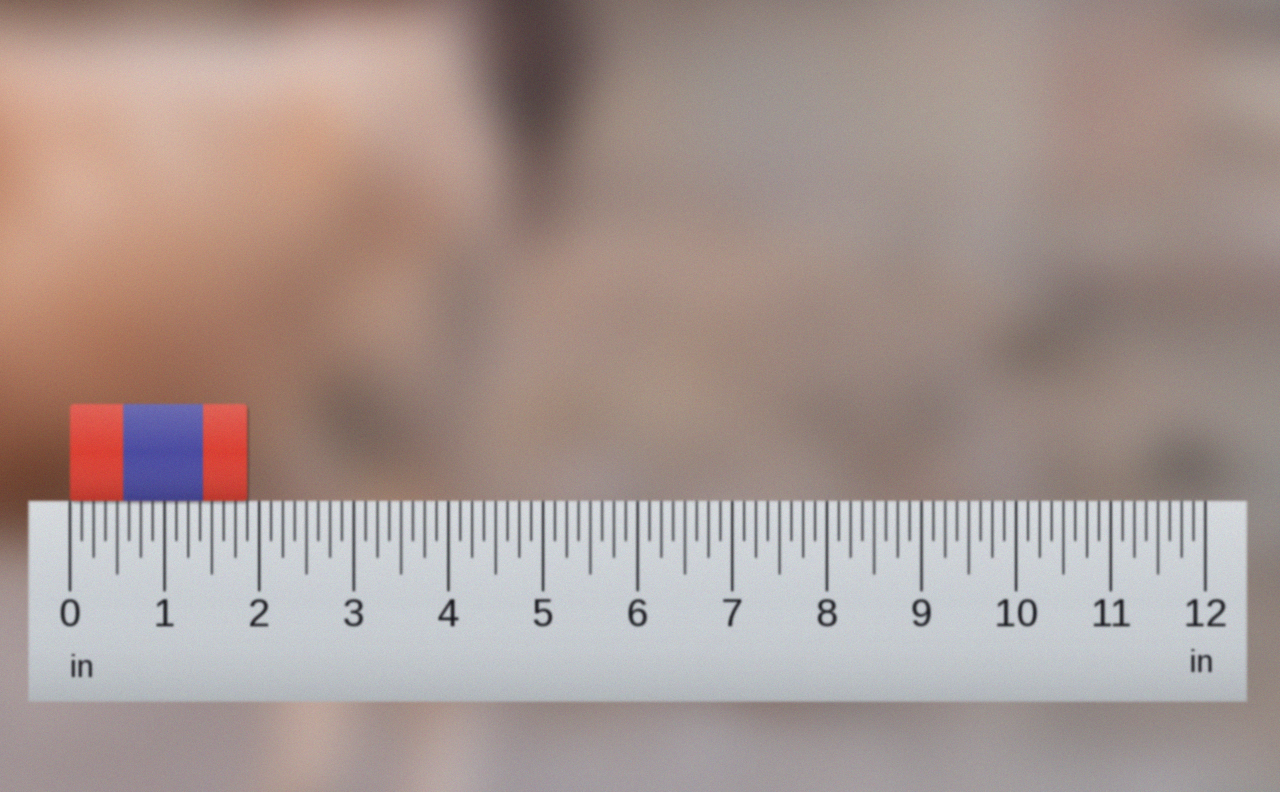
1.875 in
